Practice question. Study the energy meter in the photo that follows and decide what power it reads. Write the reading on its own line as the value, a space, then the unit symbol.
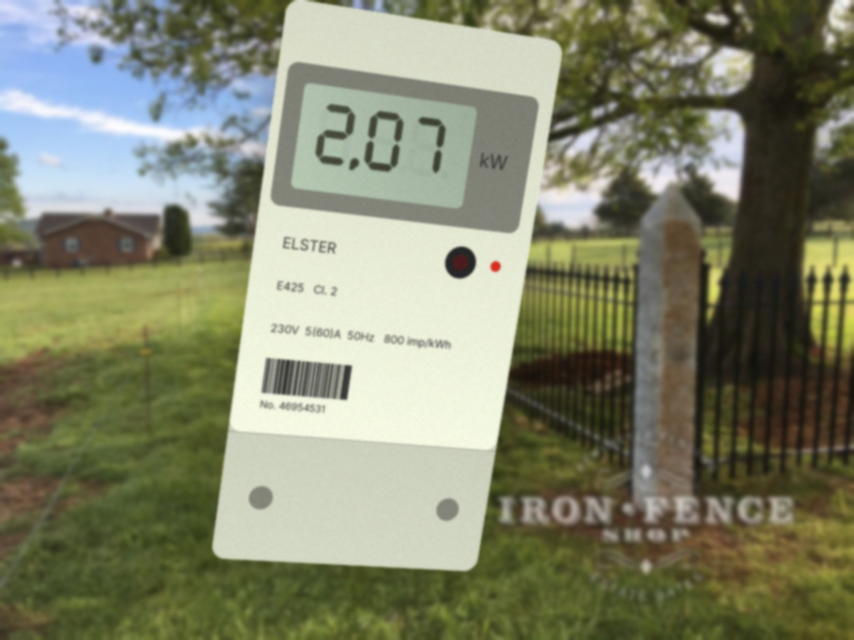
2.07 kW
